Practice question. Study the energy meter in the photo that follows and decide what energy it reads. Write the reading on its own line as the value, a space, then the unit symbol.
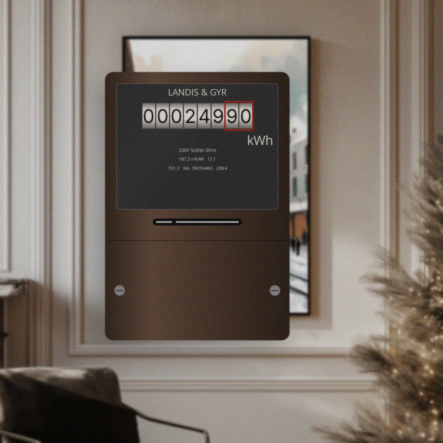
249.90 kWh
